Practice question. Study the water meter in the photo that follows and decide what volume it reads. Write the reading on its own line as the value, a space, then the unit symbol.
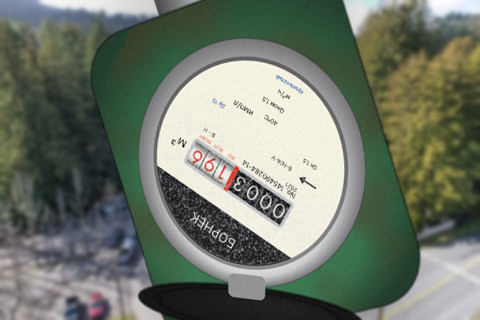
3.196 m³
